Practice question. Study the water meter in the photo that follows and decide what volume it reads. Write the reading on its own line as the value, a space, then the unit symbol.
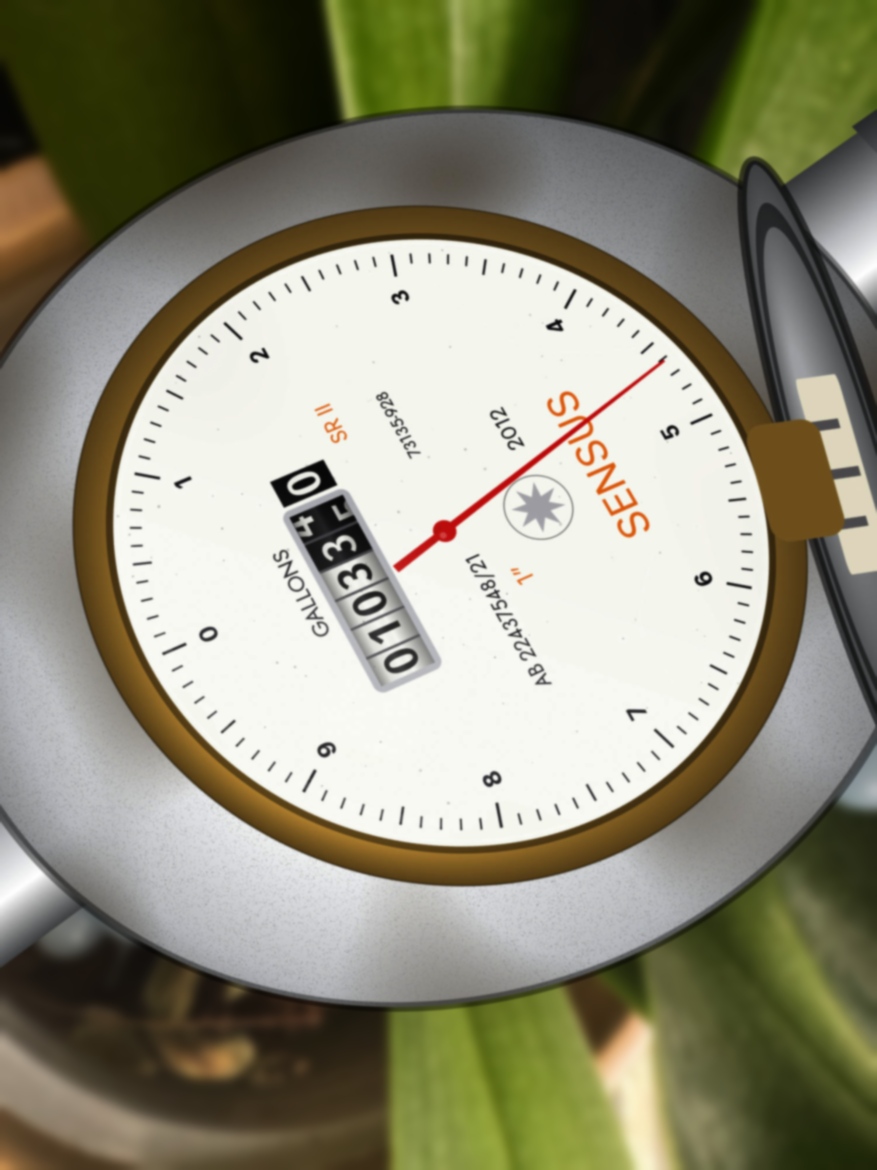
103344.6 gal
